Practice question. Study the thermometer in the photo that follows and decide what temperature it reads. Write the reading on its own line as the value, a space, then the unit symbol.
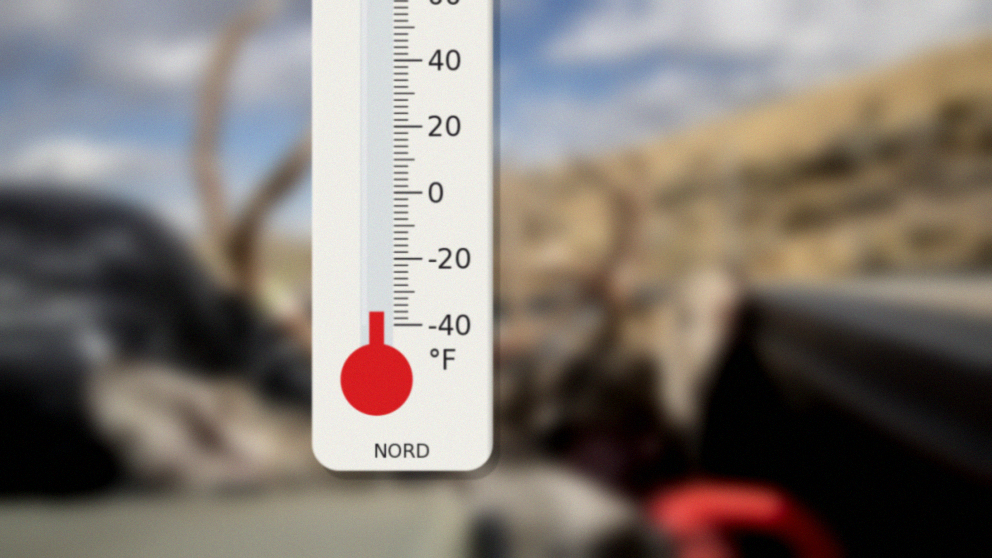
-36 °F
